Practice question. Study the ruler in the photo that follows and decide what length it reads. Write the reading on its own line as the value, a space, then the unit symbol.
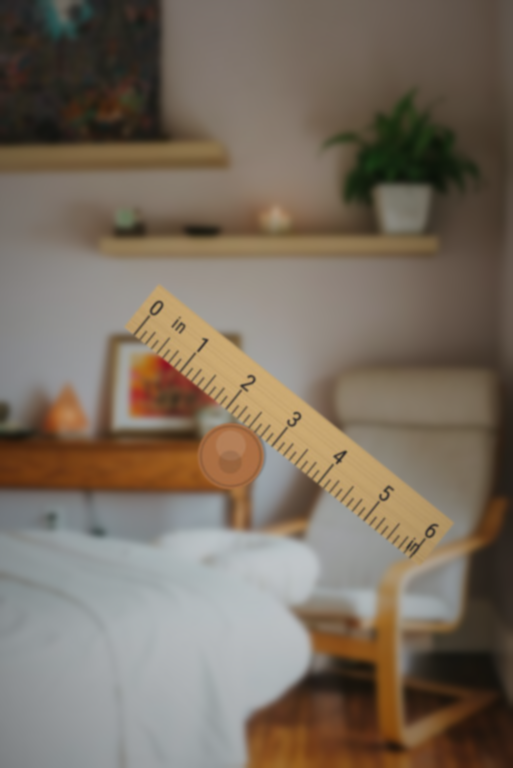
1.125 in
